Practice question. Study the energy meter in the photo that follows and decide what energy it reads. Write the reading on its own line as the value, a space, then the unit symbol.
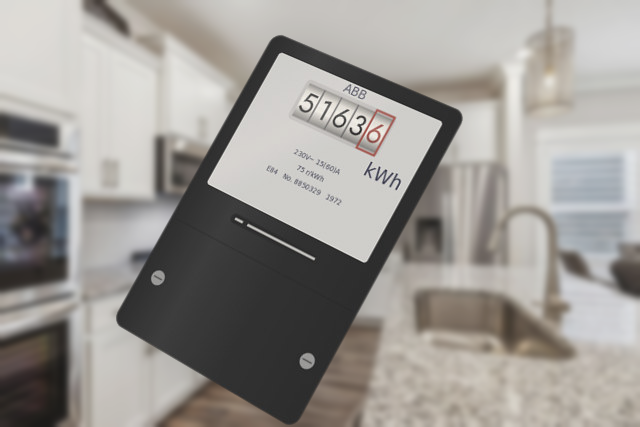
5163.6 kWh
